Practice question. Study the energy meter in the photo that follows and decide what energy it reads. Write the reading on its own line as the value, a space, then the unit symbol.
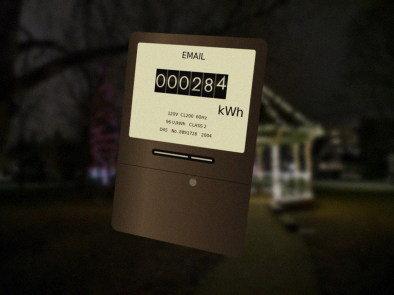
284 kWh
